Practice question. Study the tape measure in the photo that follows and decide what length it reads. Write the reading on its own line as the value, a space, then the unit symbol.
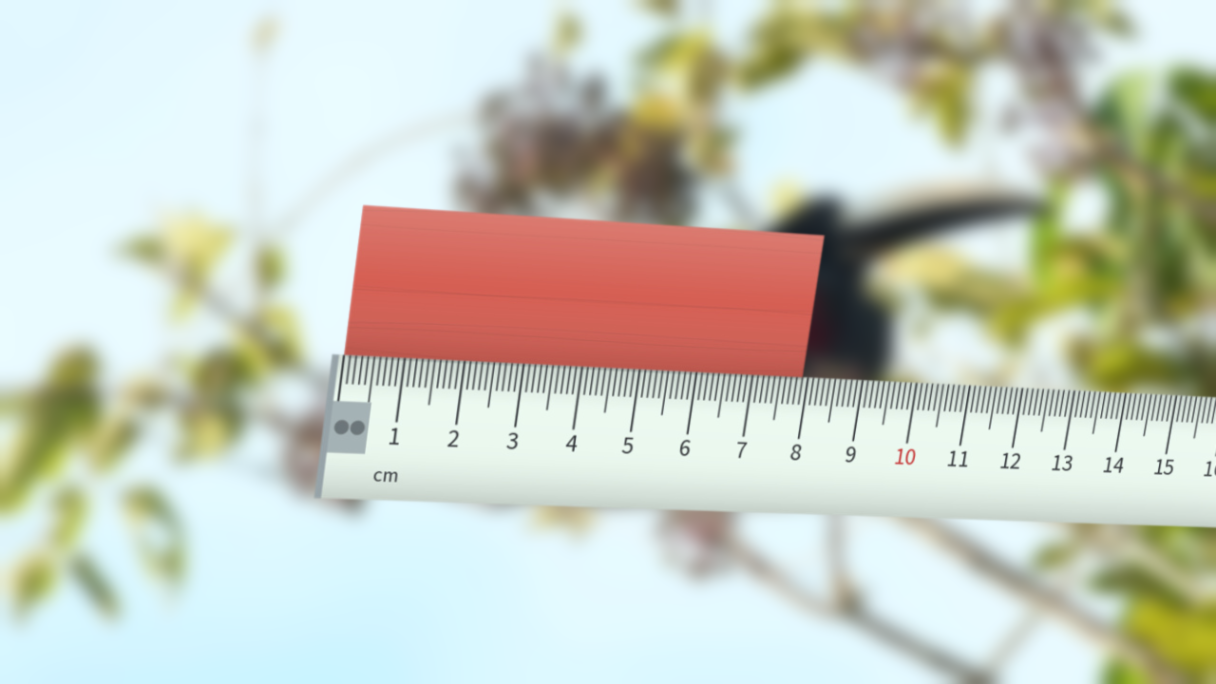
7.9 cm
